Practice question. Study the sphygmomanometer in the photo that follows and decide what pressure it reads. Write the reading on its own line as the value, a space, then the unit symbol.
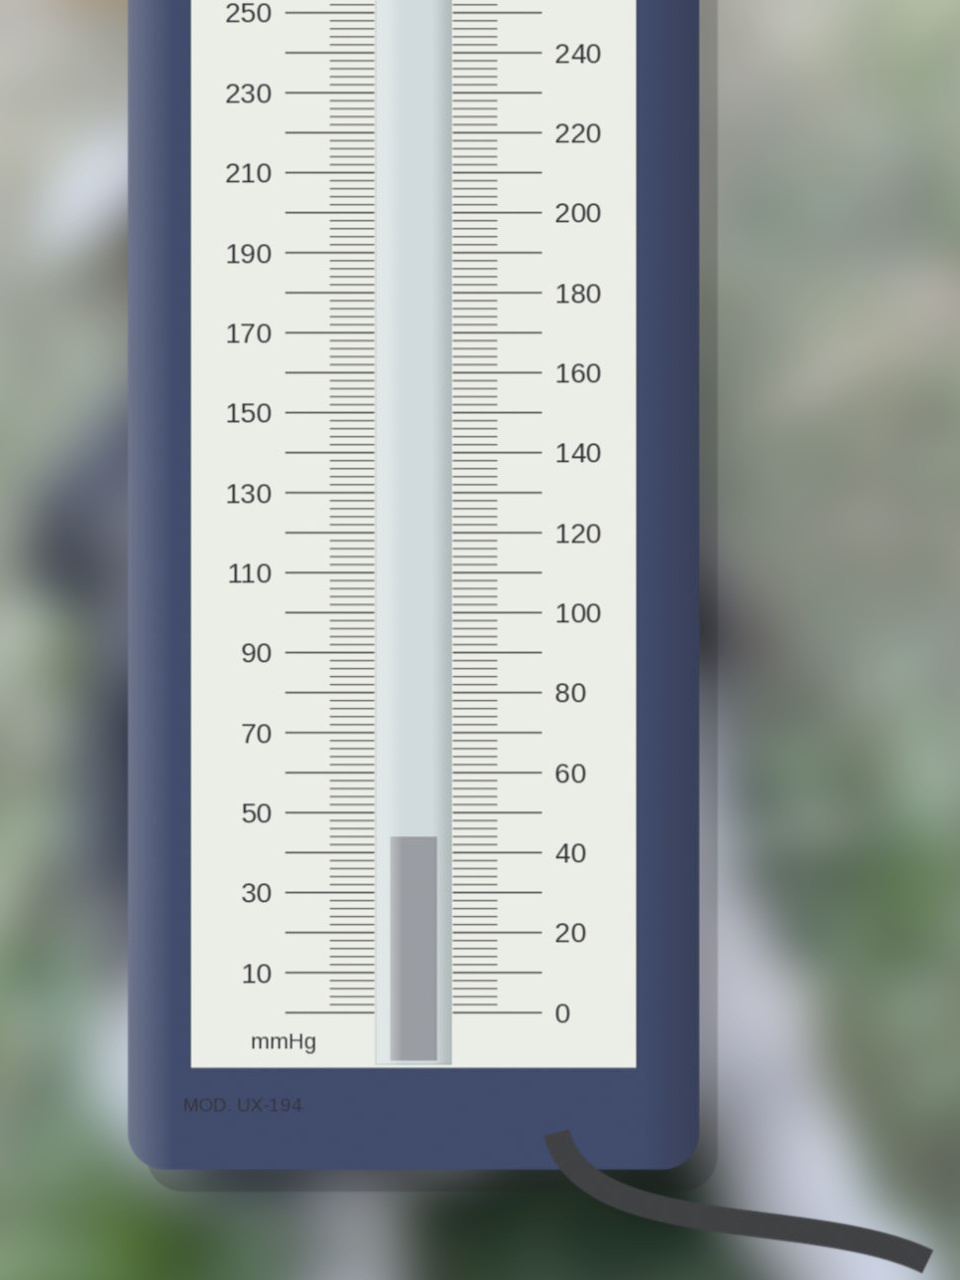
44 mmHg
